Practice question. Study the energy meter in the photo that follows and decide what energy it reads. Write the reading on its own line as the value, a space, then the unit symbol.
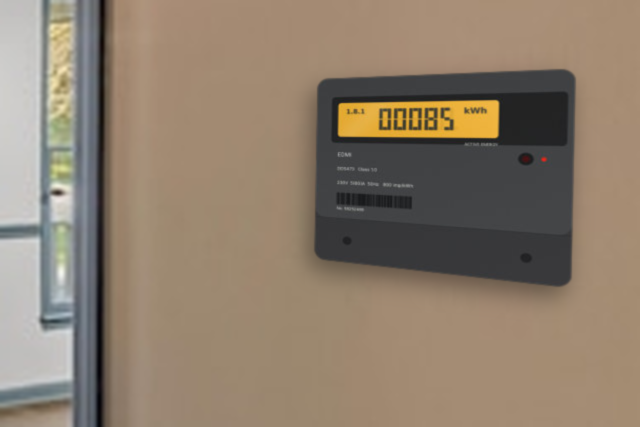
85 kWh
